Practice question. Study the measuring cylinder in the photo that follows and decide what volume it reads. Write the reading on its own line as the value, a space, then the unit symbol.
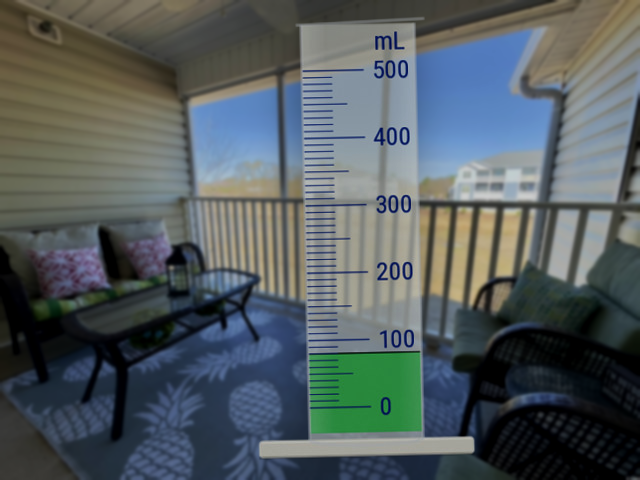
80 mL
